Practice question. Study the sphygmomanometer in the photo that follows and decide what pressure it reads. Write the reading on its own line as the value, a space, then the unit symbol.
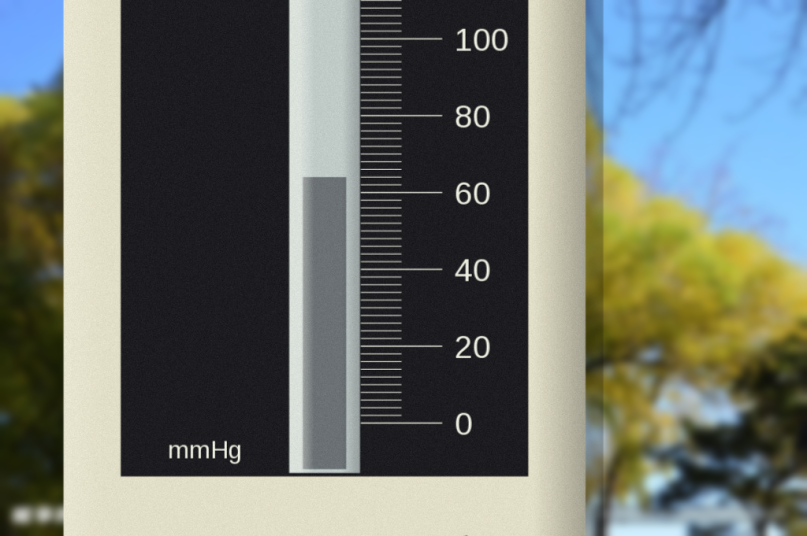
64 mmHg
